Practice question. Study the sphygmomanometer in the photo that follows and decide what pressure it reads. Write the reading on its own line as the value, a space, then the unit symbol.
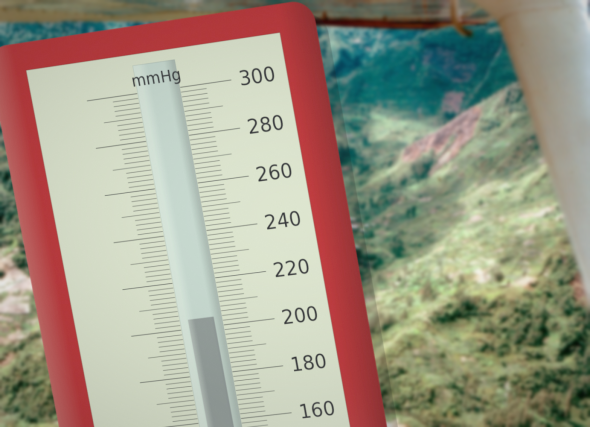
204 mmHg
